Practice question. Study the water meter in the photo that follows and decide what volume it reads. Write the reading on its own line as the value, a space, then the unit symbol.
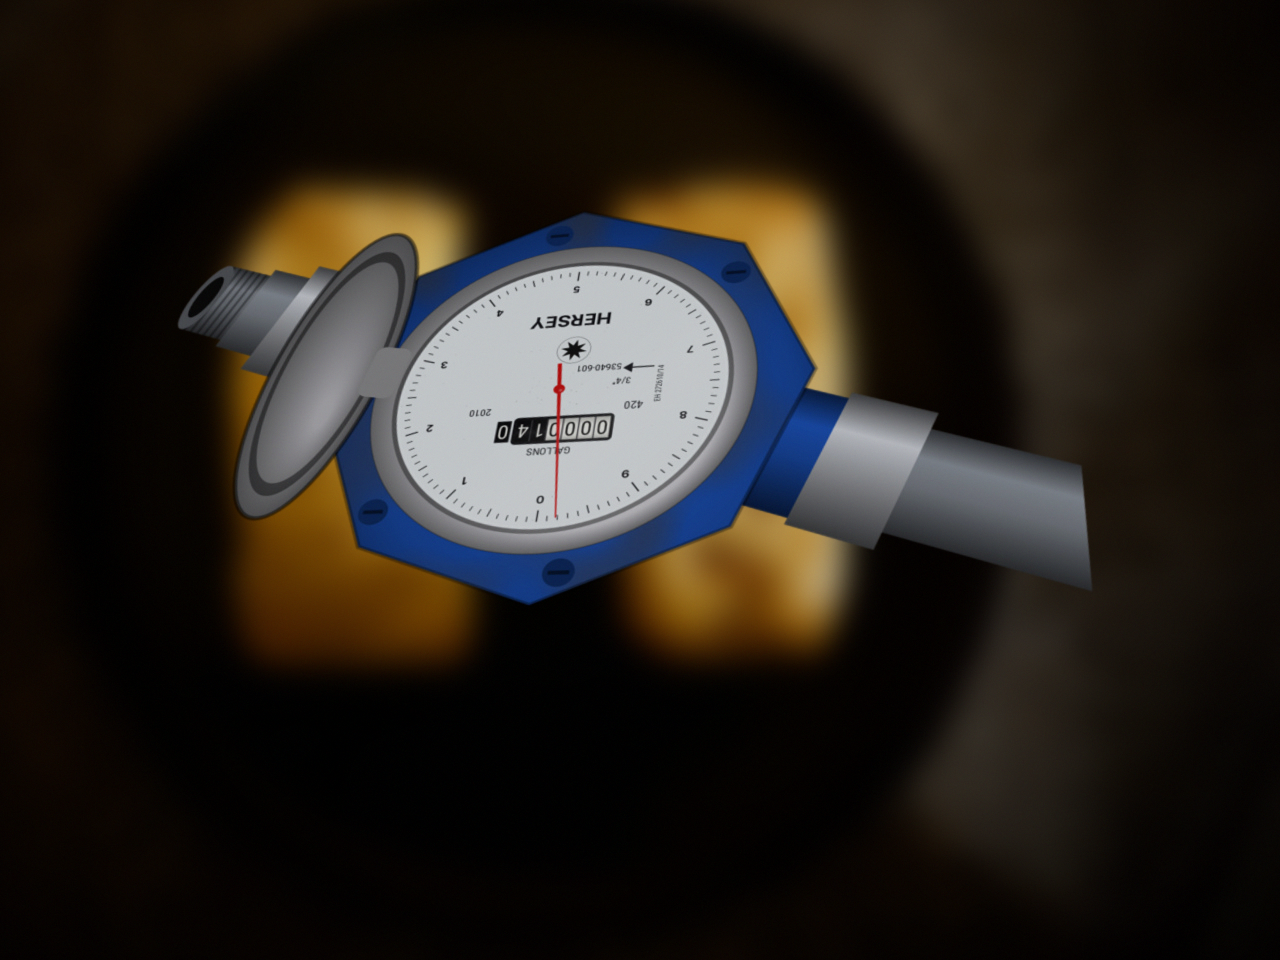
139.8 gal
